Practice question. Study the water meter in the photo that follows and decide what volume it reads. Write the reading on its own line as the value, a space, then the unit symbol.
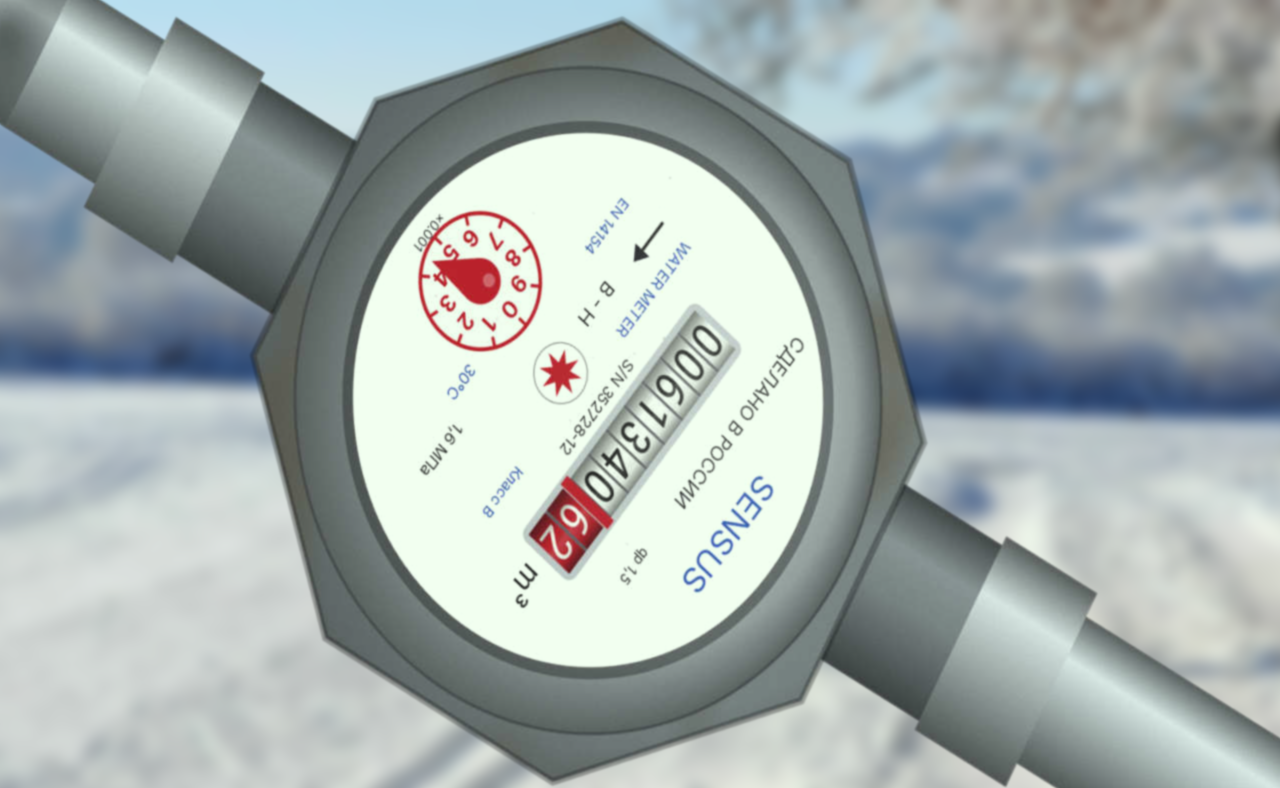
61340.624 m³
